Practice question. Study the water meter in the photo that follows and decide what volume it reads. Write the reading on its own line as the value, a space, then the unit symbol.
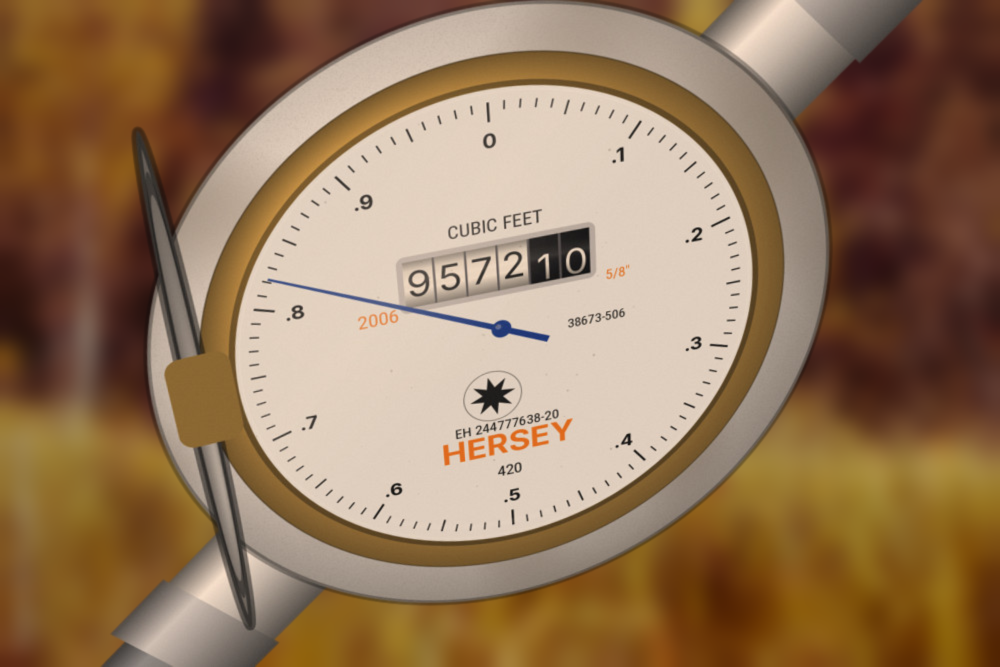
957209.82 ft³
